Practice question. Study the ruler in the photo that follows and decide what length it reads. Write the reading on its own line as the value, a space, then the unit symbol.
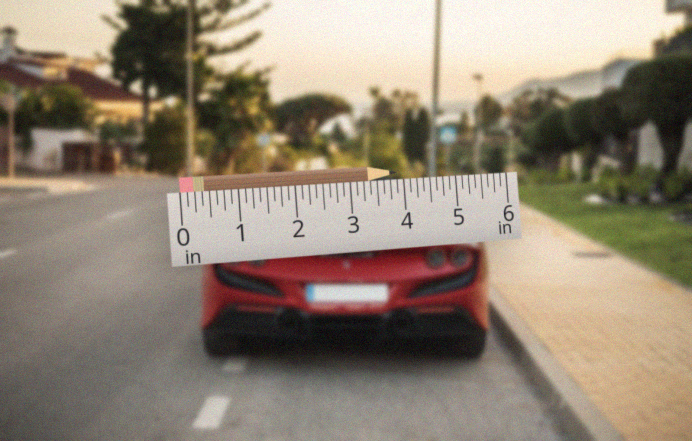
3.875 in
